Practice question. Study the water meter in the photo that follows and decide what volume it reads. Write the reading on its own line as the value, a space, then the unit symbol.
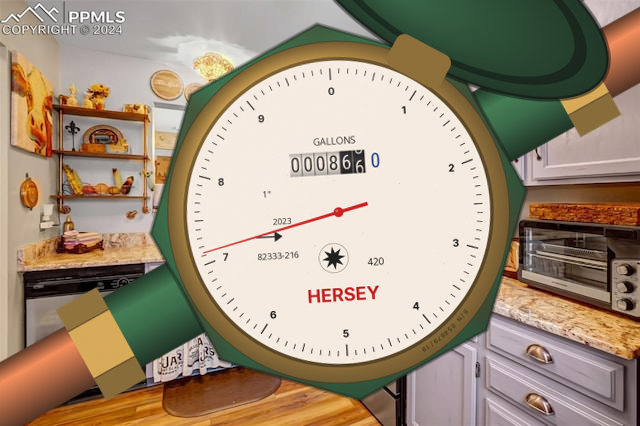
8657.1 gal
